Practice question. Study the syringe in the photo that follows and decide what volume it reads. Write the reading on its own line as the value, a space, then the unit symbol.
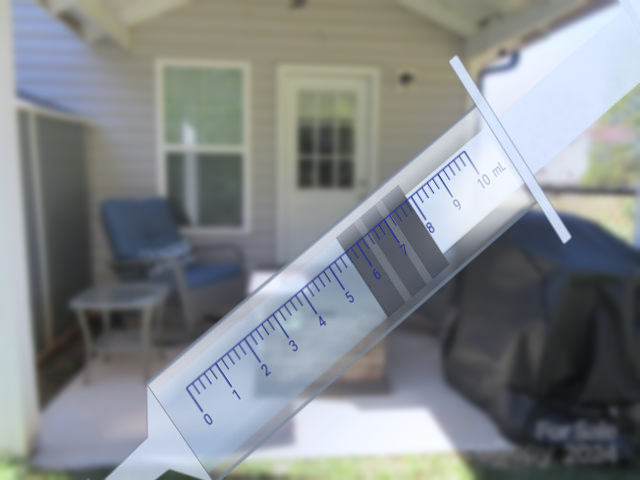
5.6 mL
